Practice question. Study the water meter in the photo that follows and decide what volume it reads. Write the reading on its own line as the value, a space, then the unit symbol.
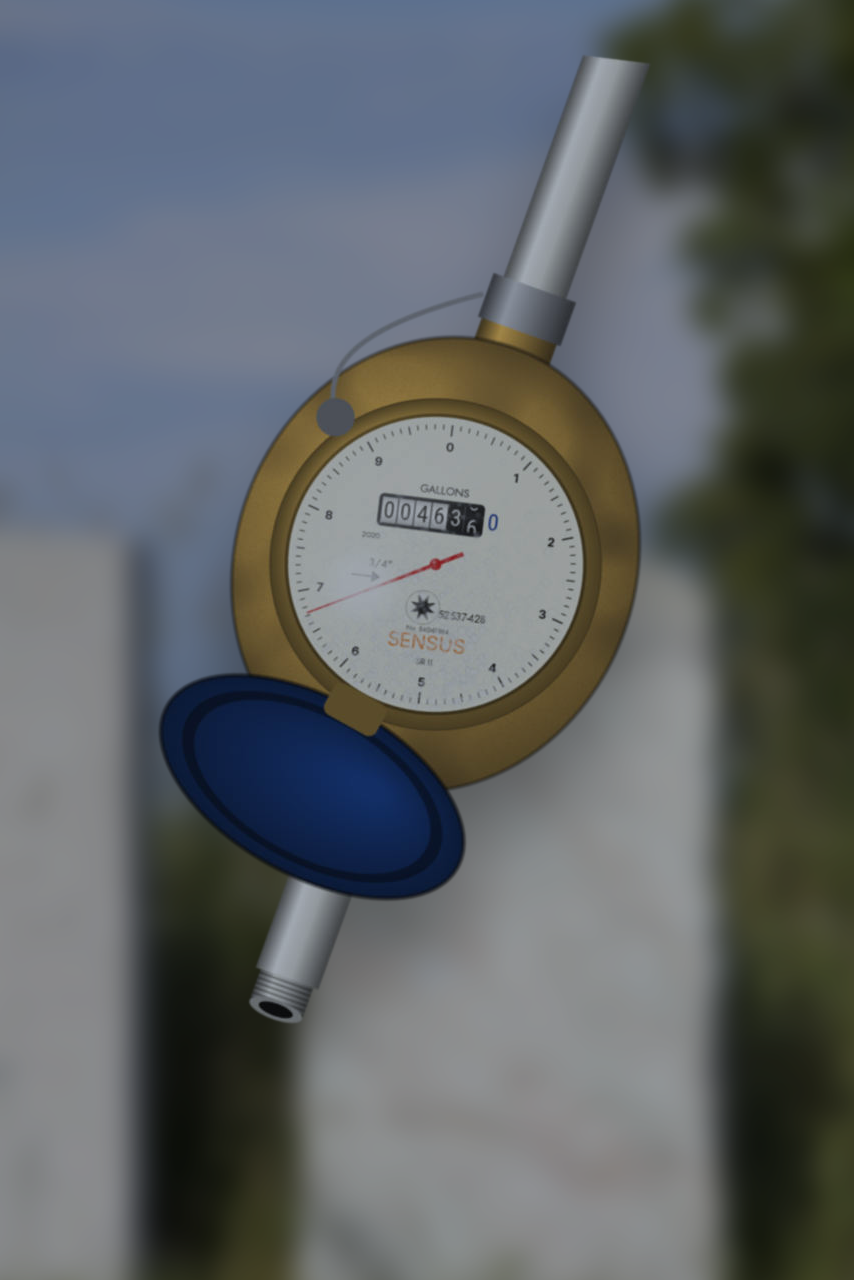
46356.7 gal
